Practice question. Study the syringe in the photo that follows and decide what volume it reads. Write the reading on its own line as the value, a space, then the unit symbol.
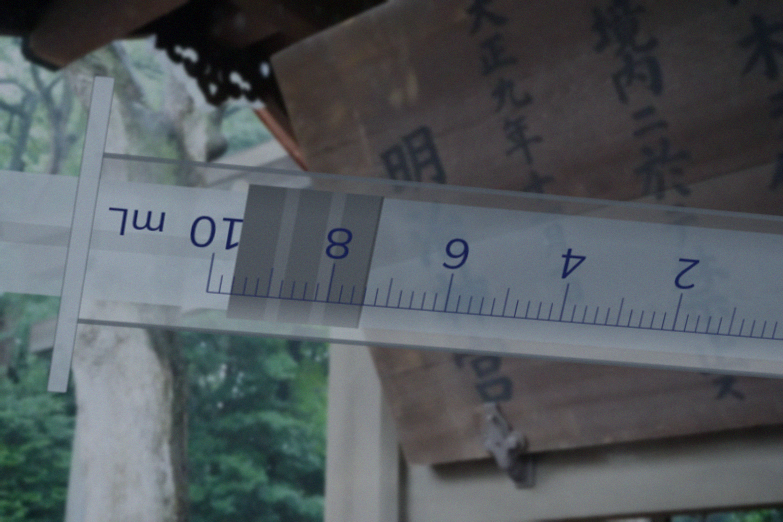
7.4 mL
